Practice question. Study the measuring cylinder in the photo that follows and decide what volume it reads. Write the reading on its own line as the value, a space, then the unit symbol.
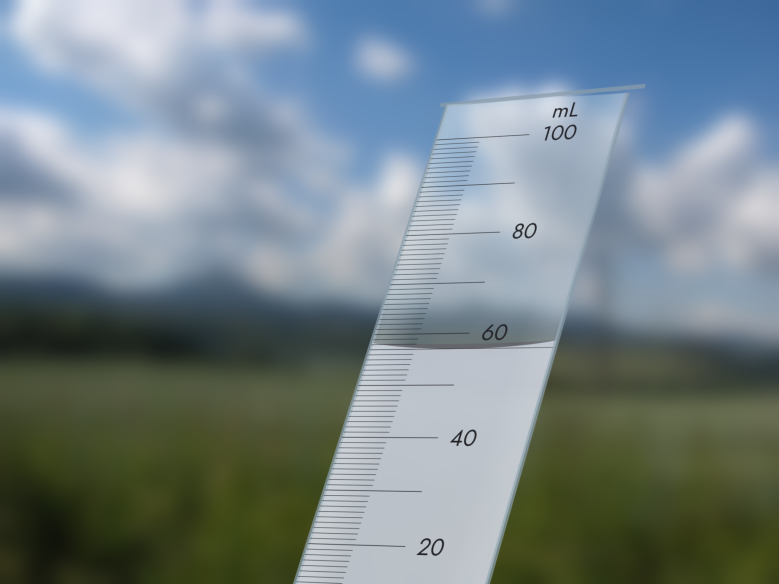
57 mL
